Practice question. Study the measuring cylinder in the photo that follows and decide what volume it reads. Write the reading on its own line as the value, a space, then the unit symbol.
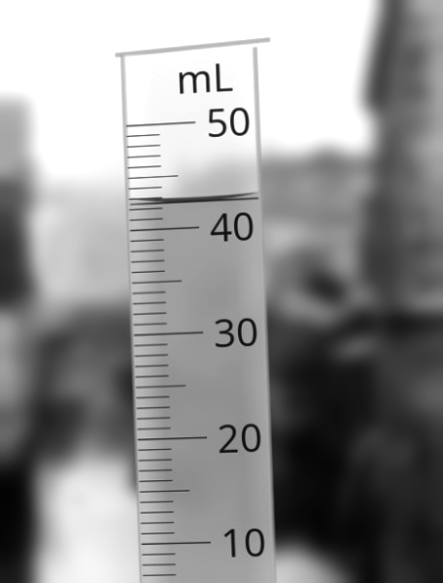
42.5 mL
